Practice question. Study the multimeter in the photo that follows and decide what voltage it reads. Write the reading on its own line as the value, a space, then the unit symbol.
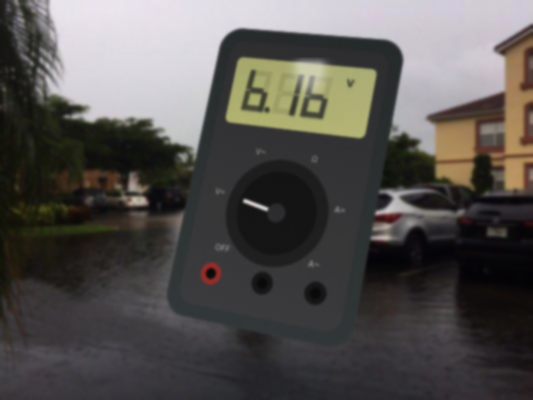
6.16 V
